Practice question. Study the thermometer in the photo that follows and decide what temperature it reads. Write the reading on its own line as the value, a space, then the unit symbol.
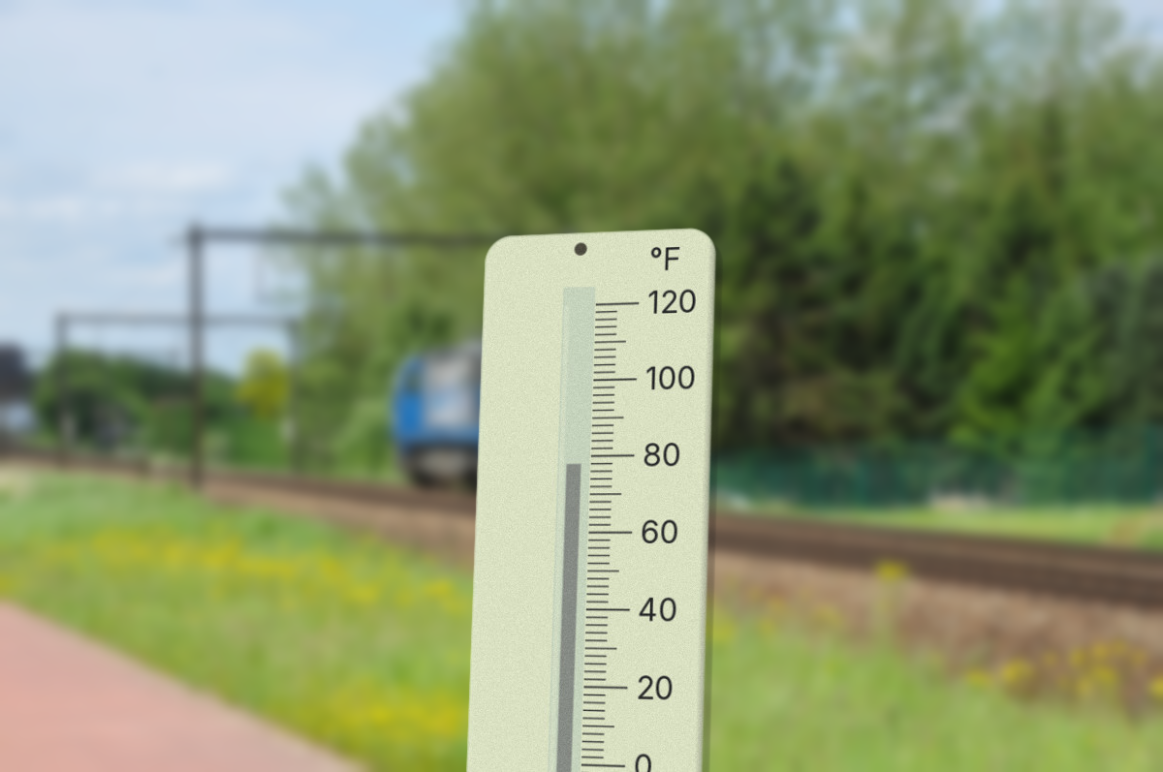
78 °F
